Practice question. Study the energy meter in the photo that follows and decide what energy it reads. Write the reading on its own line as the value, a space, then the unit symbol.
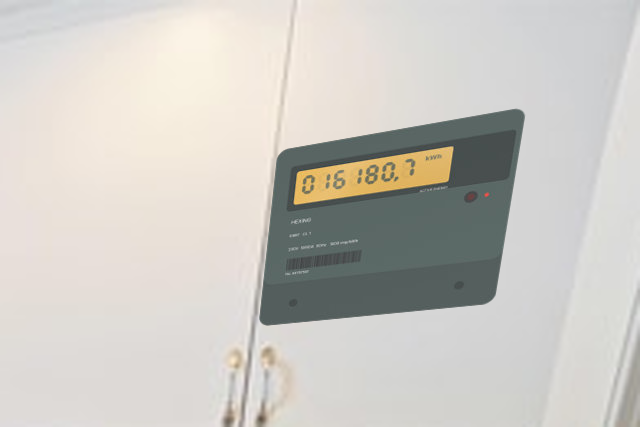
16180.7 kWh
